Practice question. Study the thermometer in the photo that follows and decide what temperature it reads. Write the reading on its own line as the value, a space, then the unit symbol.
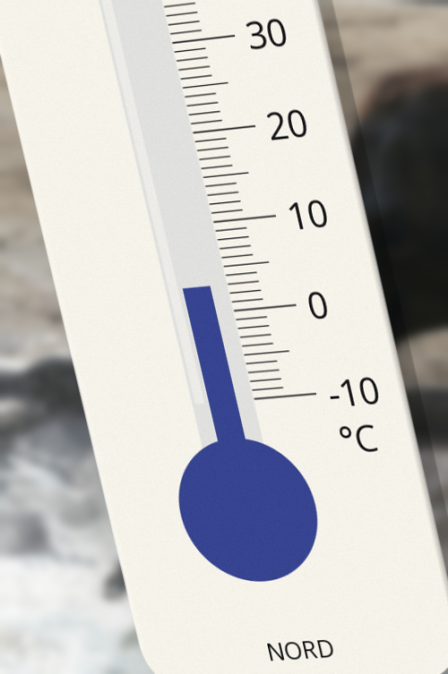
3 °C
